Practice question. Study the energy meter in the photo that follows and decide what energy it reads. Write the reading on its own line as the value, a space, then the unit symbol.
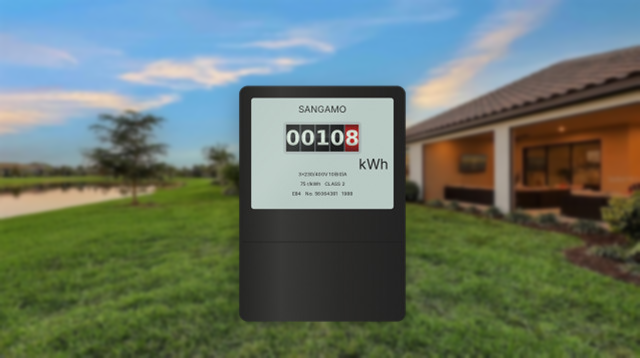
10.8 kWh
